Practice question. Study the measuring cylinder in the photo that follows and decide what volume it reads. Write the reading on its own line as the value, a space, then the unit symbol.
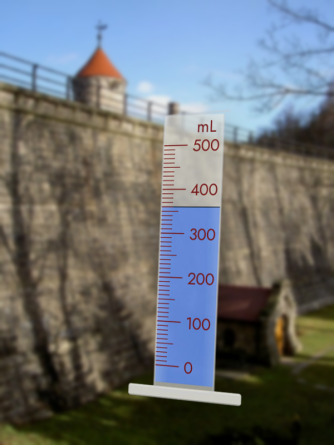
360 mL
